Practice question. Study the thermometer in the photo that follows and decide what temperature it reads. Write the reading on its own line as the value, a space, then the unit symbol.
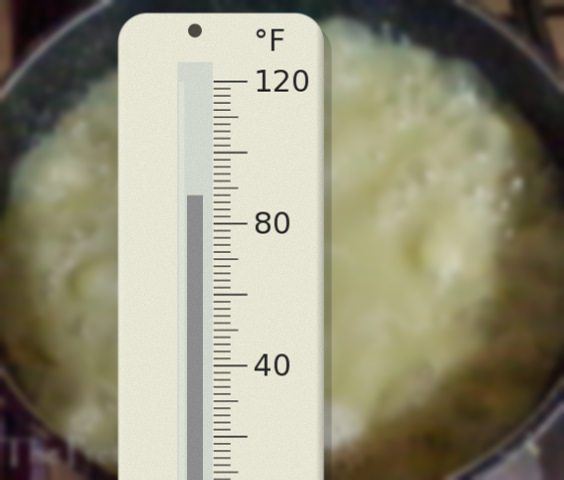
88 °F
